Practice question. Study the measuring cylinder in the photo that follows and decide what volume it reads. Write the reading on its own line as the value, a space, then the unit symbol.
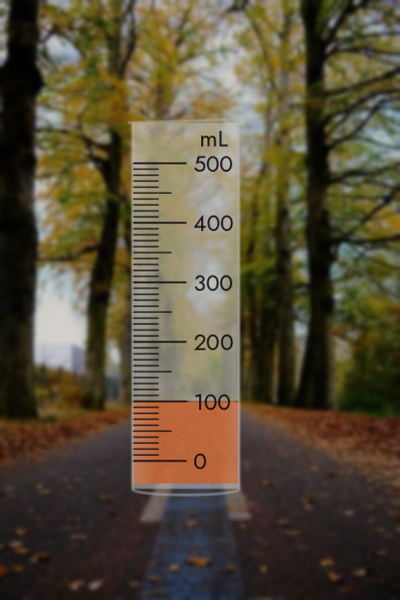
100 mL
